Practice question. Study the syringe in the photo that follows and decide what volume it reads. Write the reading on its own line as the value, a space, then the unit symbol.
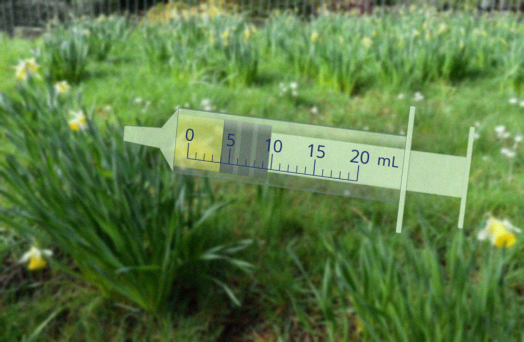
4 mL
